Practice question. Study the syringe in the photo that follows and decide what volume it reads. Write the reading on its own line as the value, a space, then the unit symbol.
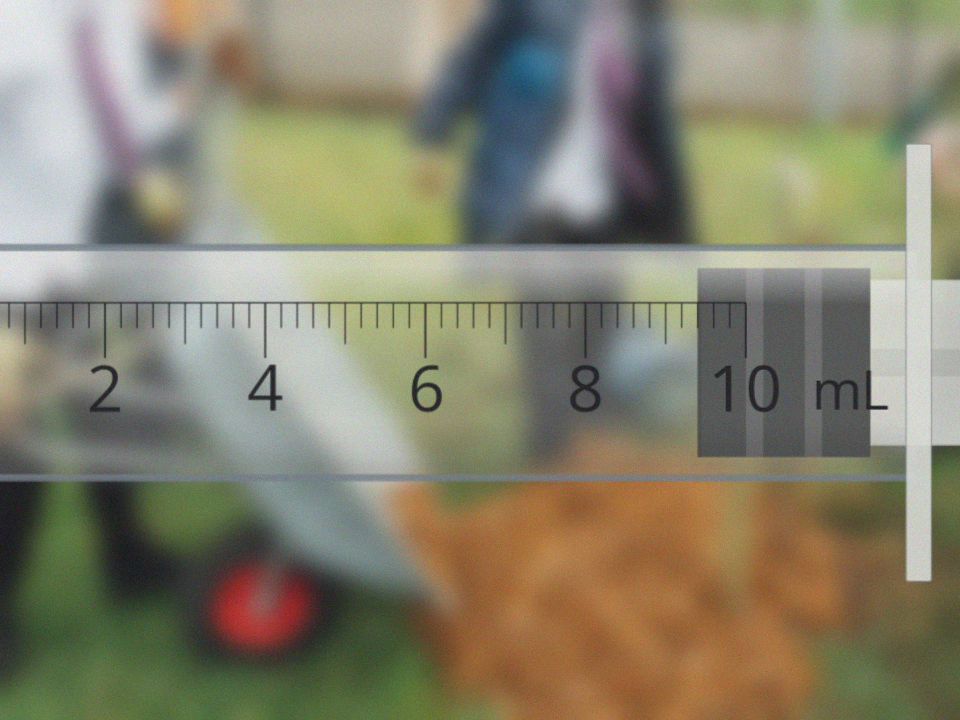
9.4 mL
